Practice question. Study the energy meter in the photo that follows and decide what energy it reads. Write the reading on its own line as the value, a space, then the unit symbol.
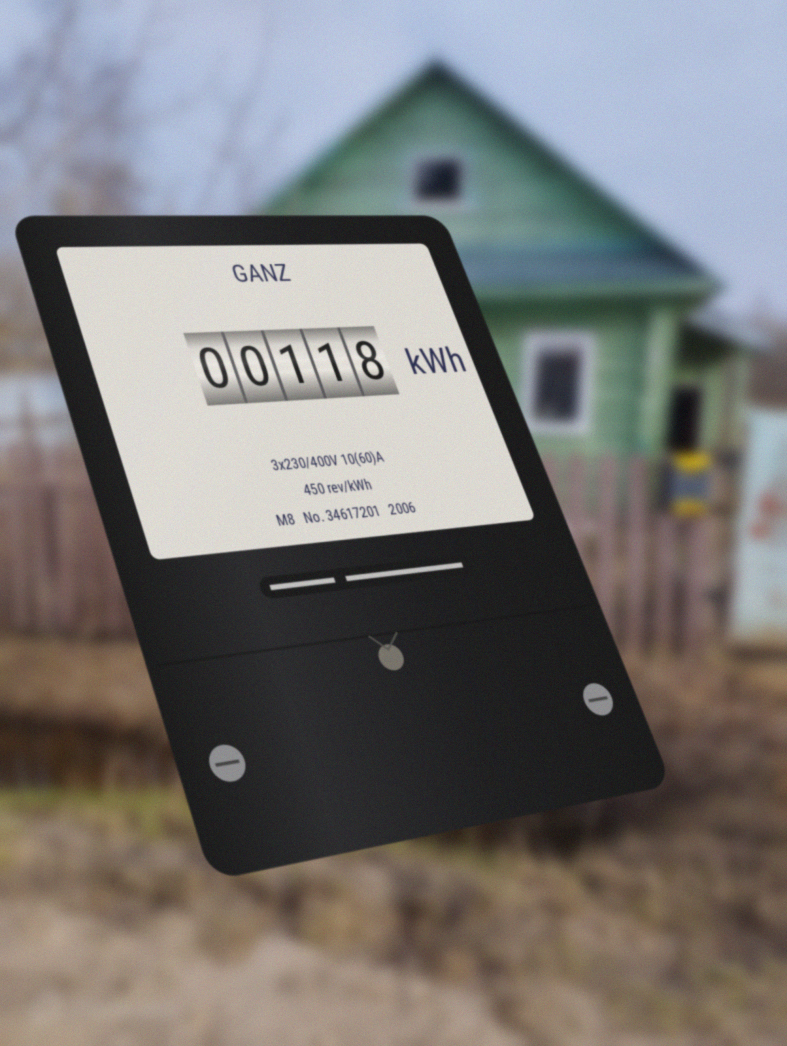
118 kWh
